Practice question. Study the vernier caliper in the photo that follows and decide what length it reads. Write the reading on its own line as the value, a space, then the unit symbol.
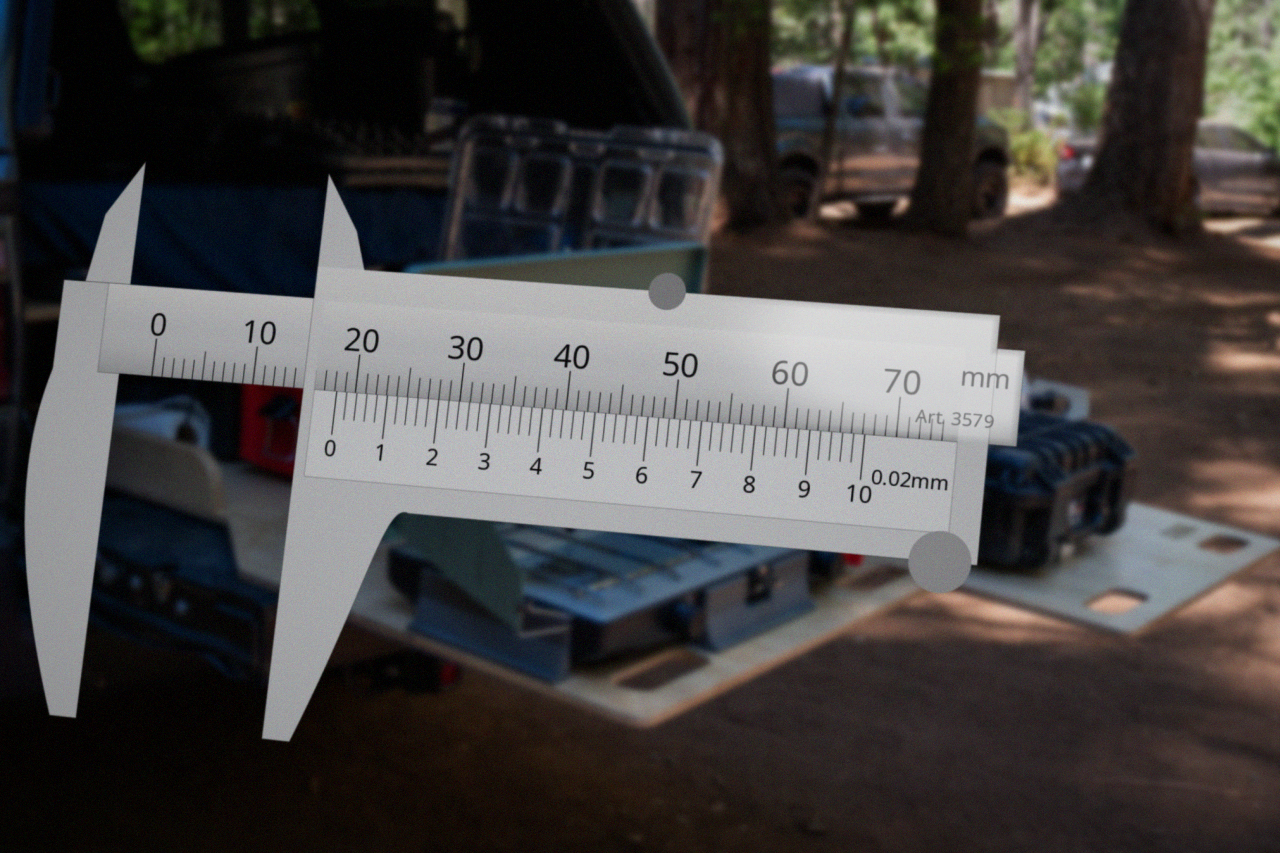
18.2 mm
